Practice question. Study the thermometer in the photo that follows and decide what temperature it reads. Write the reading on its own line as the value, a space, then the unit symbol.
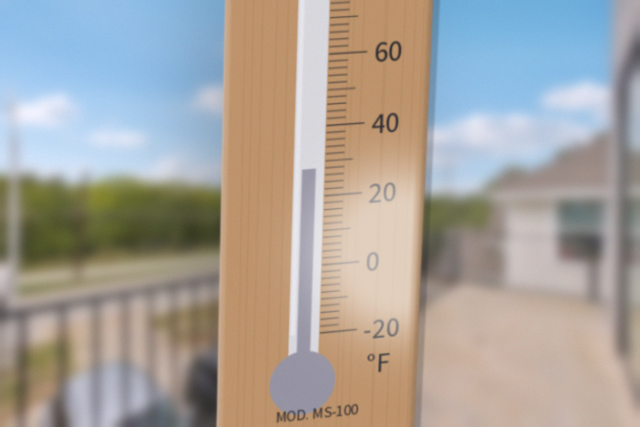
28 °F
